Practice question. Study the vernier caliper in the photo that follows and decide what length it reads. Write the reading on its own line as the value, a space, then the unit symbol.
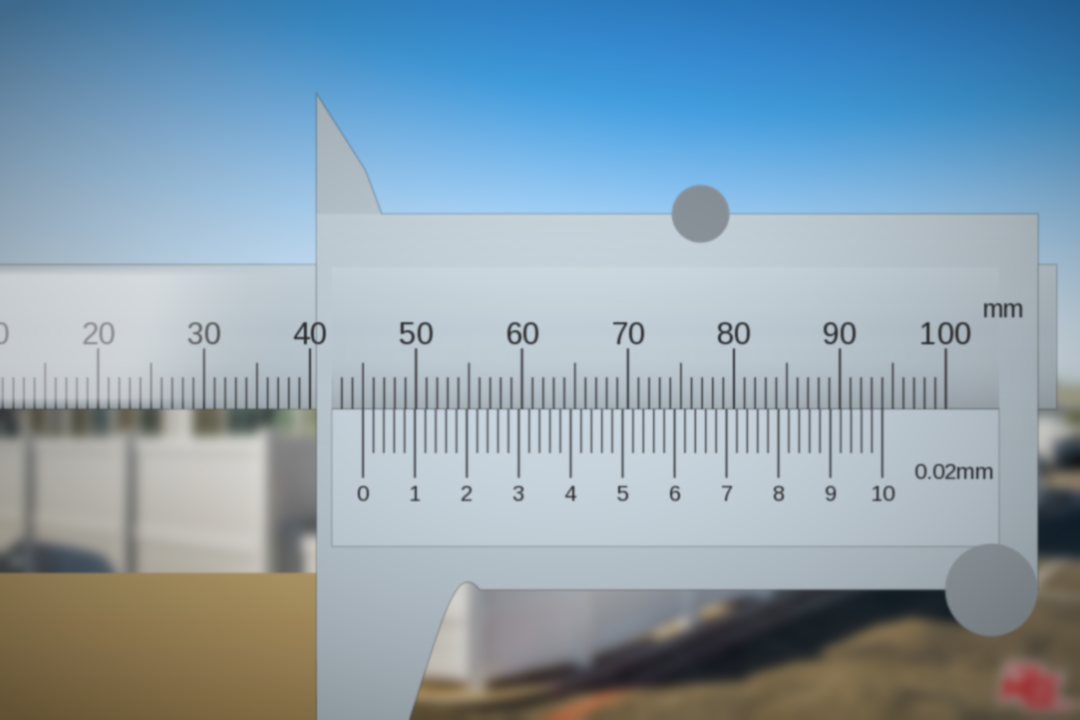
45.0 mm
